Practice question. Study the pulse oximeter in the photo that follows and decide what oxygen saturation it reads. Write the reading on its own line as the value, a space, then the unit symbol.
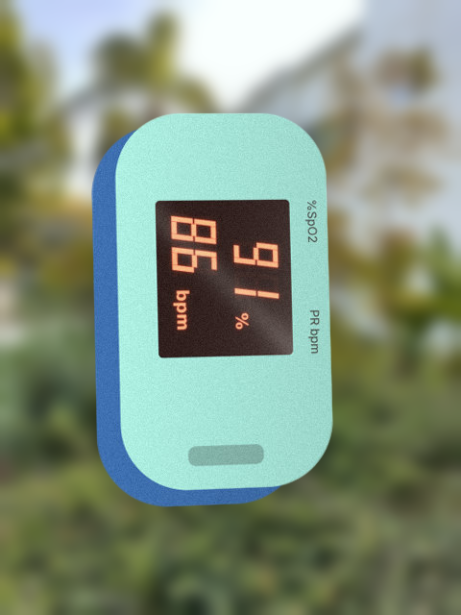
91 %
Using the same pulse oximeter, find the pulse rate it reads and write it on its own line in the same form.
86 bpm
